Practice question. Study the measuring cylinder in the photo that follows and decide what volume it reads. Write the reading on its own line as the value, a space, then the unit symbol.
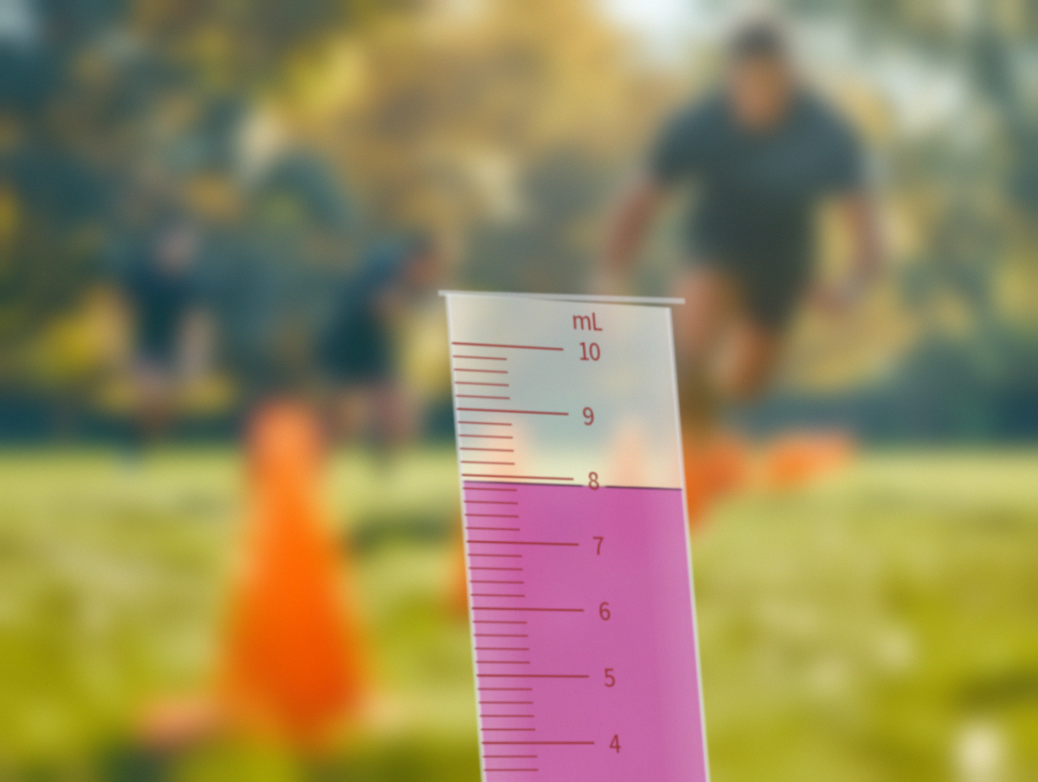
7.9 mL
